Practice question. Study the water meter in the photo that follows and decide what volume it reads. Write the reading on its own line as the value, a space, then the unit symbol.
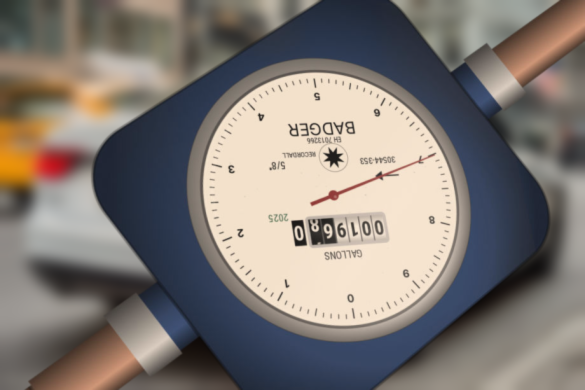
19677.0 gal
